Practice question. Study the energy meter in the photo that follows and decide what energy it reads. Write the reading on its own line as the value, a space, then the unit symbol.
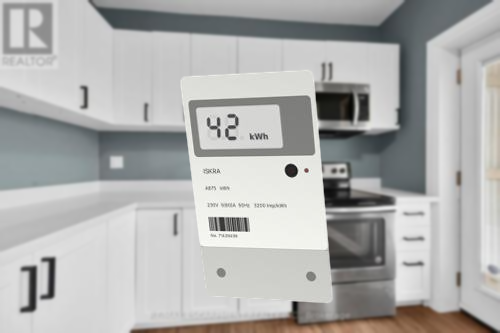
42 kWh
